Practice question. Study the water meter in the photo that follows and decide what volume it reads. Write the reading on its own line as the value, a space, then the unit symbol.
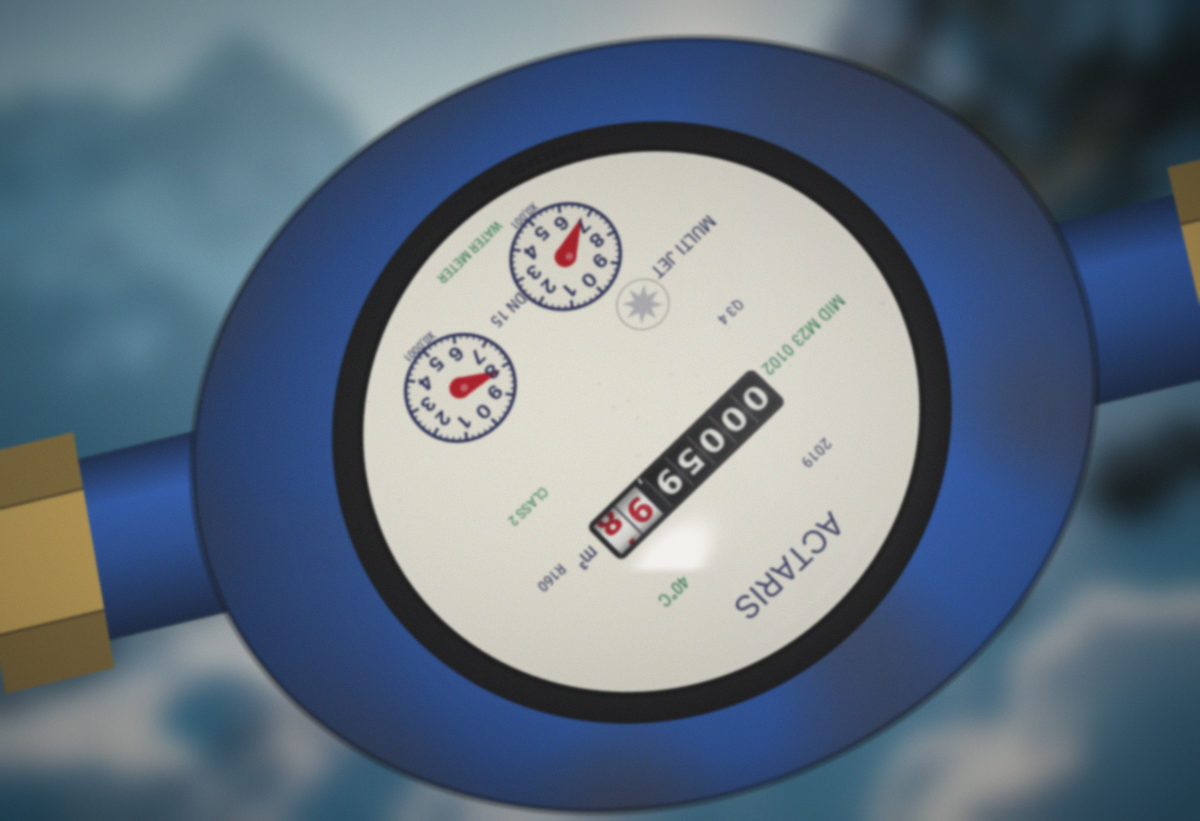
59.9768 m³
